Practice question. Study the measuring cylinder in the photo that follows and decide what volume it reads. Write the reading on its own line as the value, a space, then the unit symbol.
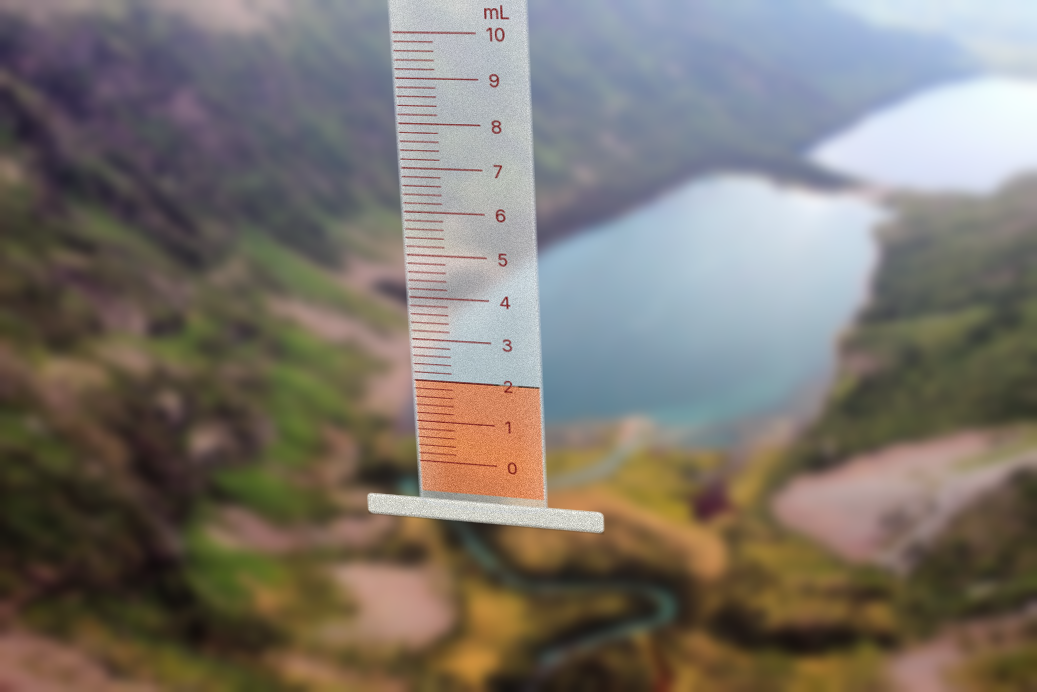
2 mL
